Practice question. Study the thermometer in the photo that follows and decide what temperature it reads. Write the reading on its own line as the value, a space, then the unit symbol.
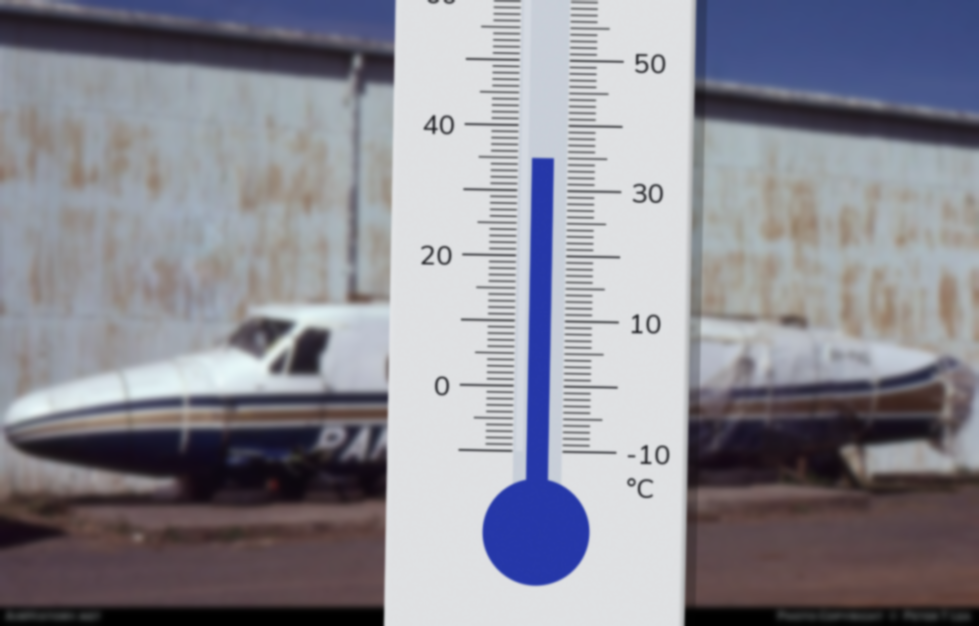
35 °C
